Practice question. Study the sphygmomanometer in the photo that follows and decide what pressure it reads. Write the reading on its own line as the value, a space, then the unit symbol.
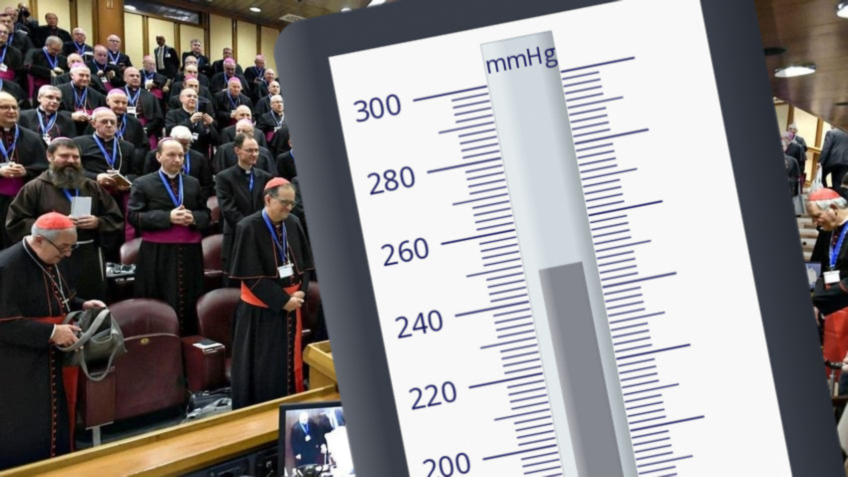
248 mmHg
